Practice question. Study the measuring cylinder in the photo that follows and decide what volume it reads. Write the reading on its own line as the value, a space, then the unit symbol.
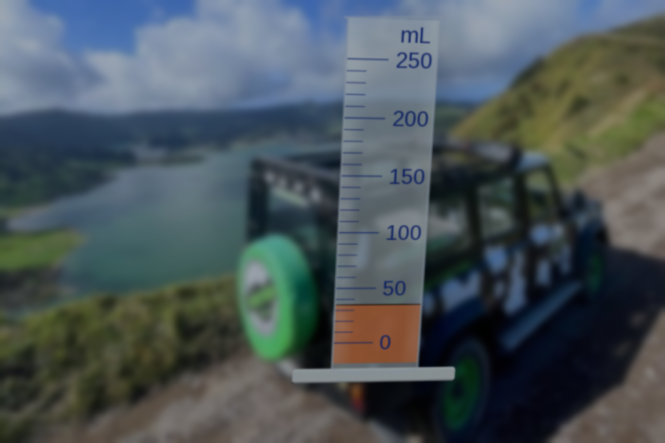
35 mL
